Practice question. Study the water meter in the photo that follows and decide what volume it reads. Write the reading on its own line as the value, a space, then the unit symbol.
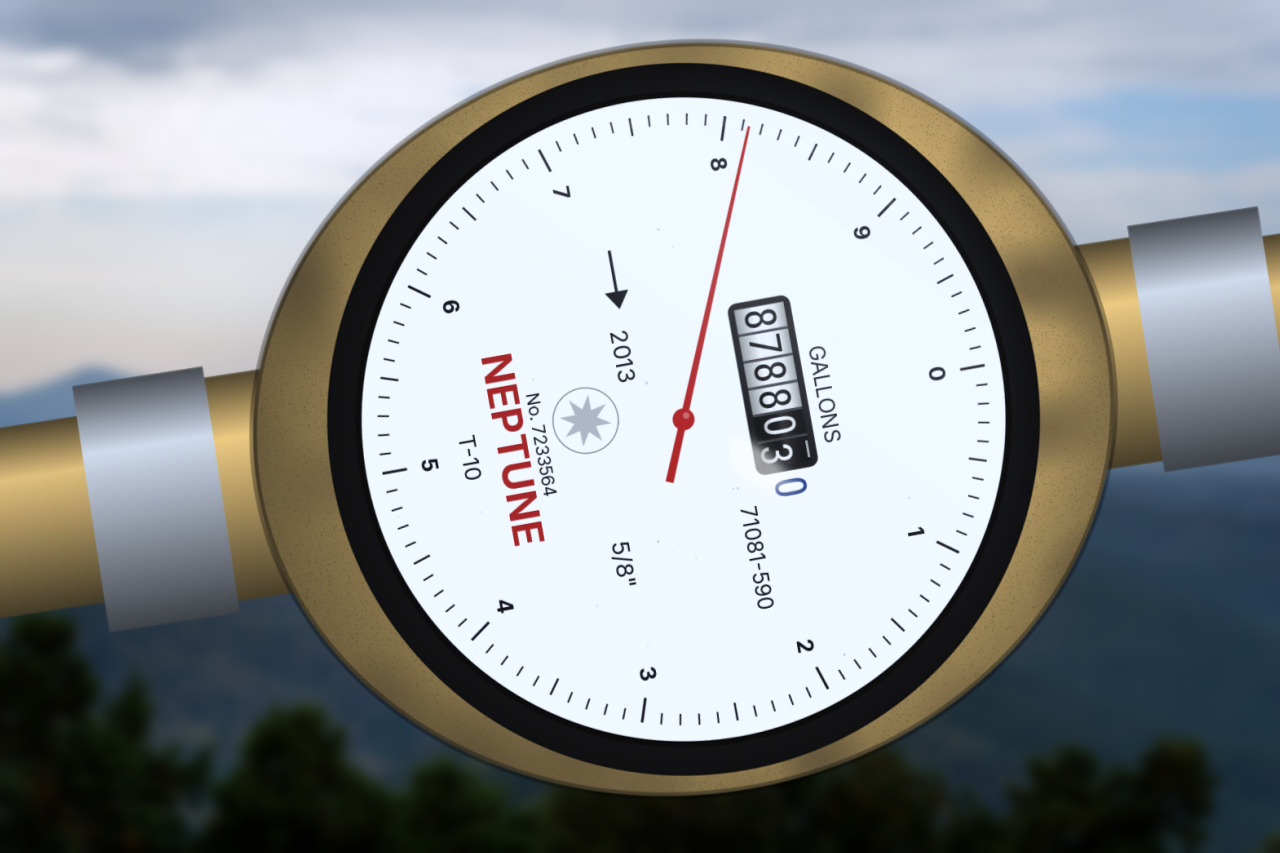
8788028.1 gal
